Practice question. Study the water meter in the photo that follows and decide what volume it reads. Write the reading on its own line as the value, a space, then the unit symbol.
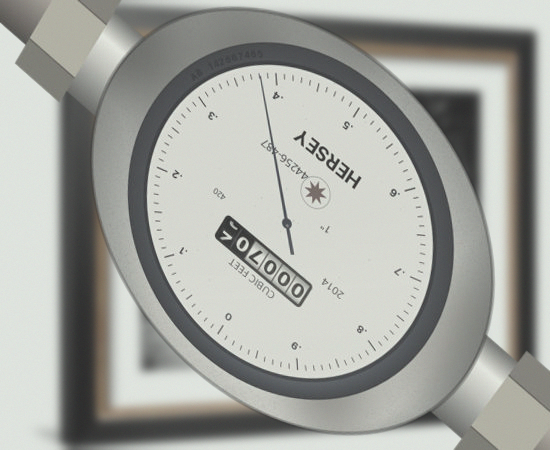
702.38 ft³
